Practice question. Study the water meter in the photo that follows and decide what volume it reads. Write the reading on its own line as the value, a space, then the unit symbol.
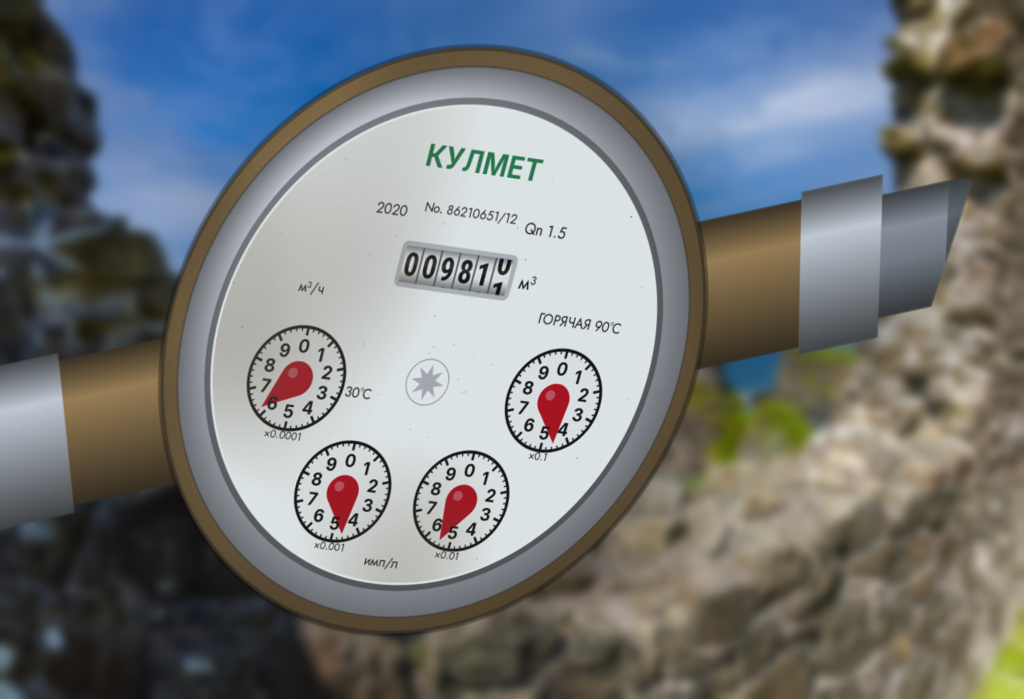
9810.4546 m³
